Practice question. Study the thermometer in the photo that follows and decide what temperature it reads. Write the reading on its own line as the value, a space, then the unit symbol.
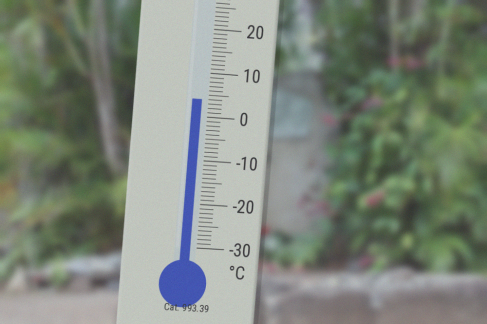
4 °C
